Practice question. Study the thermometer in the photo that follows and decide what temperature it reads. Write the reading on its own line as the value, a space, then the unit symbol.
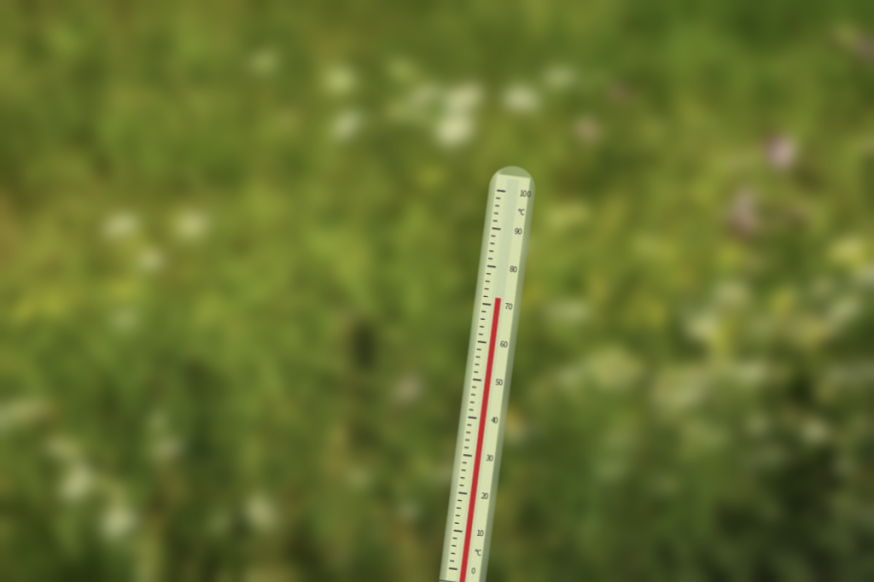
72 °C
